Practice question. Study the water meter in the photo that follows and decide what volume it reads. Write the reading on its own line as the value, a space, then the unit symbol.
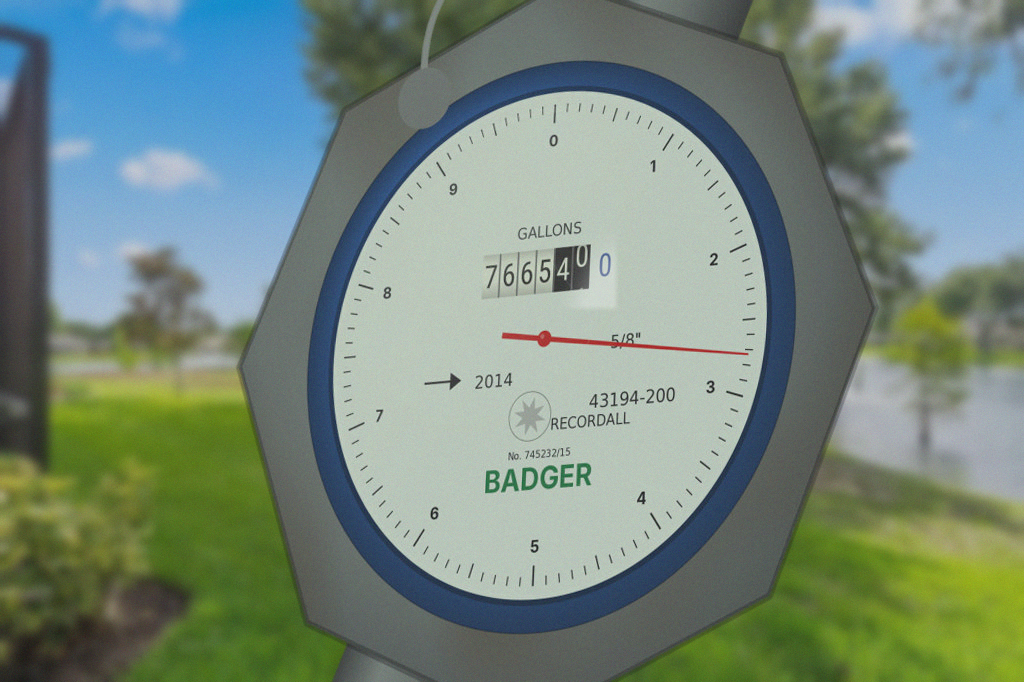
7665402.7 gal
